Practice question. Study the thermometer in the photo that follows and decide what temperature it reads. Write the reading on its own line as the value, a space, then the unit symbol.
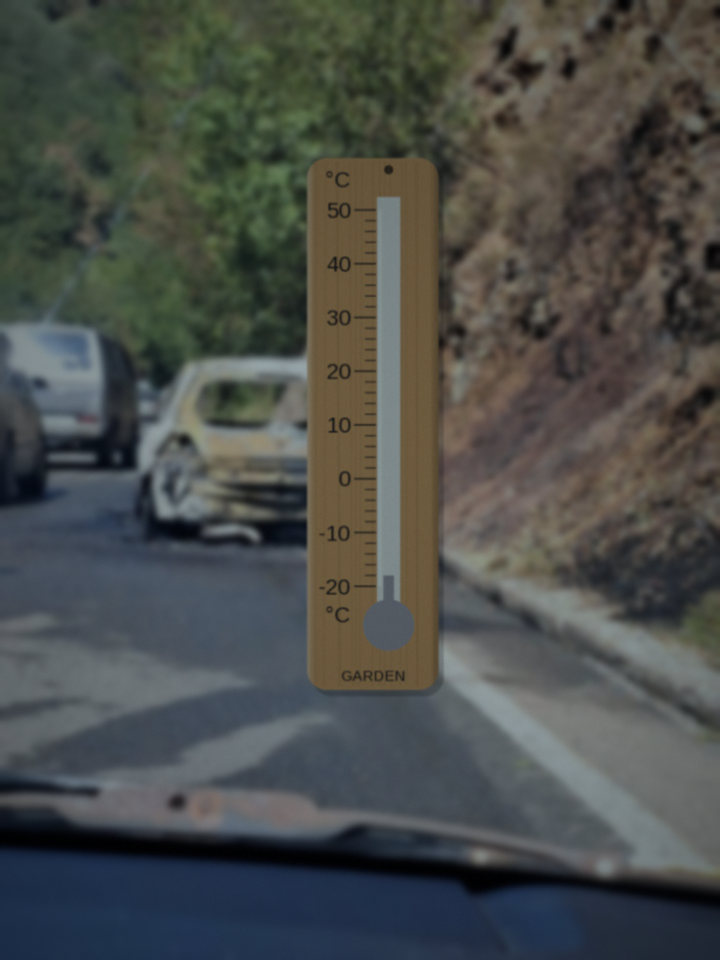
-18 °C
